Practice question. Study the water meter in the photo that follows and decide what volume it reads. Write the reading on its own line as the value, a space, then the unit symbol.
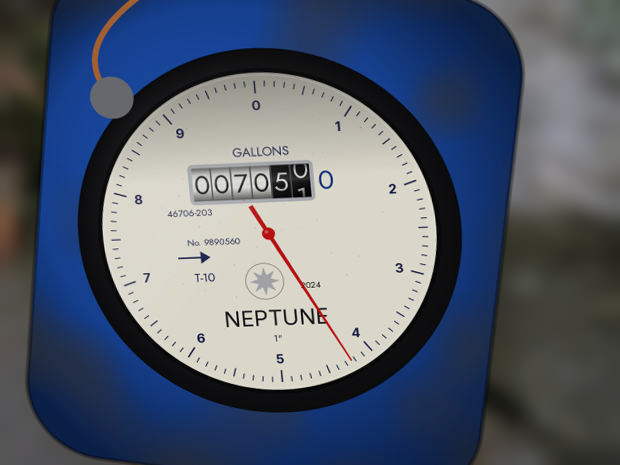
70504.2 gal
